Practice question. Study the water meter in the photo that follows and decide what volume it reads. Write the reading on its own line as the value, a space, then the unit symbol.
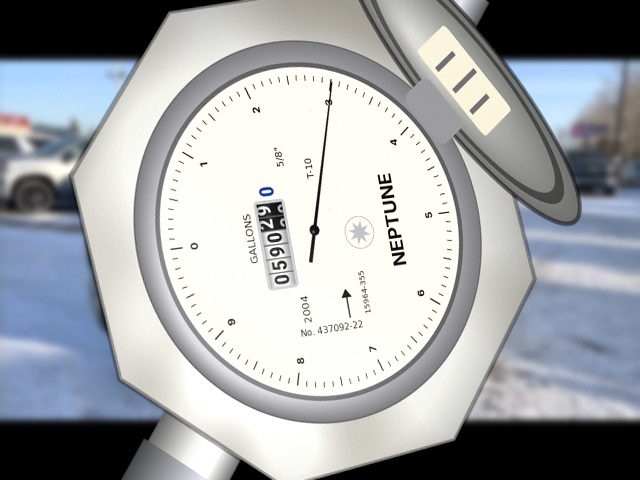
590293.0 gal
